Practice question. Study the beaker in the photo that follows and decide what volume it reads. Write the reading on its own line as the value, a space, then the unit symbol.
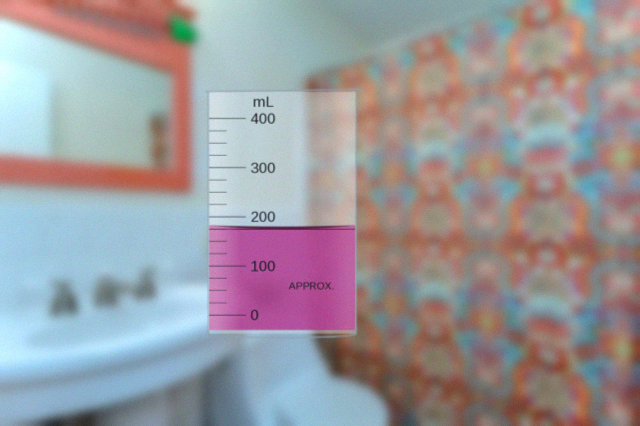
175 mL
